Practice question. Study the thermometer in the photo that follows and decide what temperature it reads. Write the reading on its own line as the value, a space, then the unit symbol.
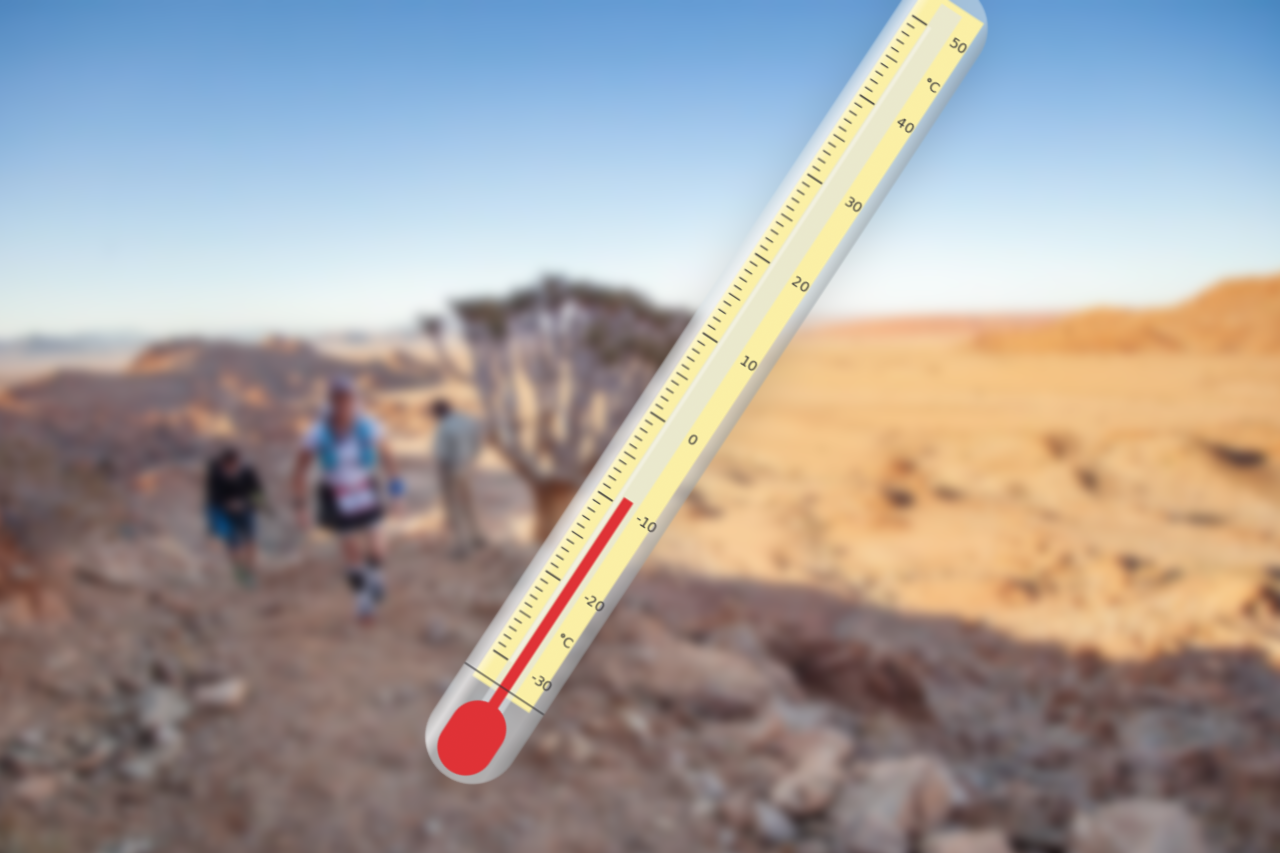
-9 °C
